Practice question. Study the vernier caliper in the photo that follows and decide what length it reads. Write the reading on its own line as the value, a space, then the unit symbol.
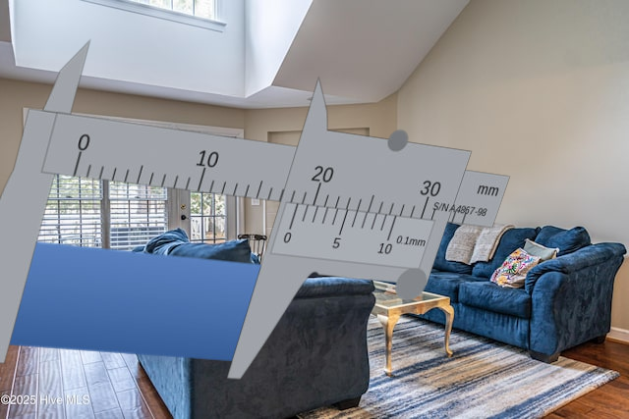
18.6 mm
